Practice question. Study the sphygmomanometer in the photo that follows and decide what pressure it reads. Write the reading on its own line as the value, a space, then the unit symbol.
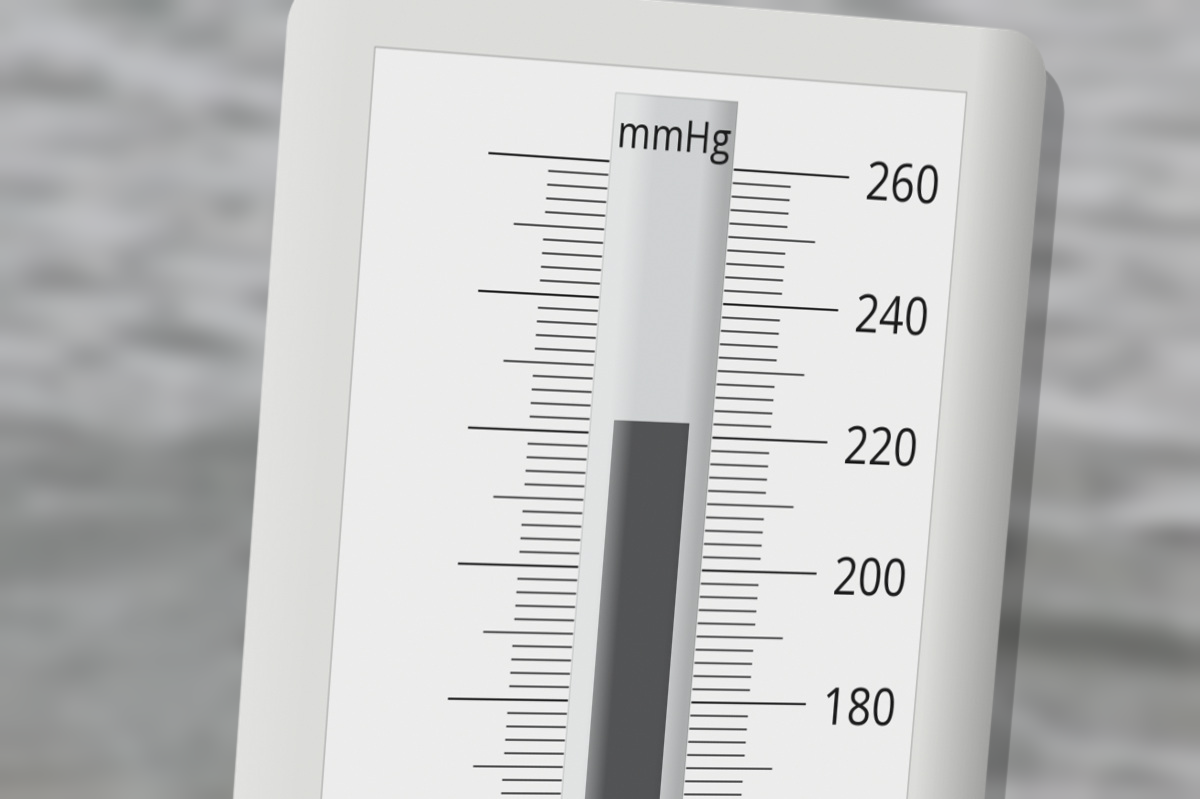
222 mmHg
